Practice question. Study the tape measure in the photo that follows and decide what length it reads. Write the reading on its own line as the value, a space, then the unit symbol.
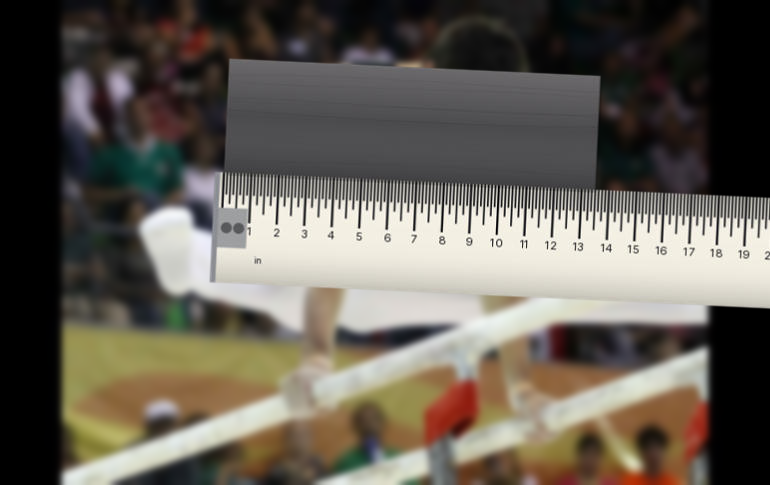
13.5 in
